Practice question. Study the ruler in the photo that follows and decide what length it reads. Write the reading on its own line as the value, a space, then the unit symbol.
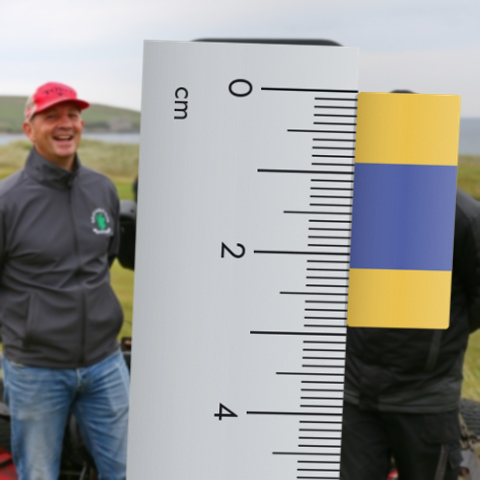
2.9 cm
